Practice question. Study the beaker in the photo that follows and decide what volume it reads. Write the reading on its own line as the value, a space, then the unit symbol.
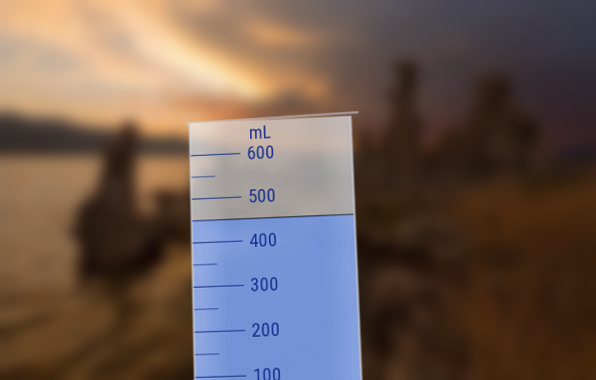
450 mL
